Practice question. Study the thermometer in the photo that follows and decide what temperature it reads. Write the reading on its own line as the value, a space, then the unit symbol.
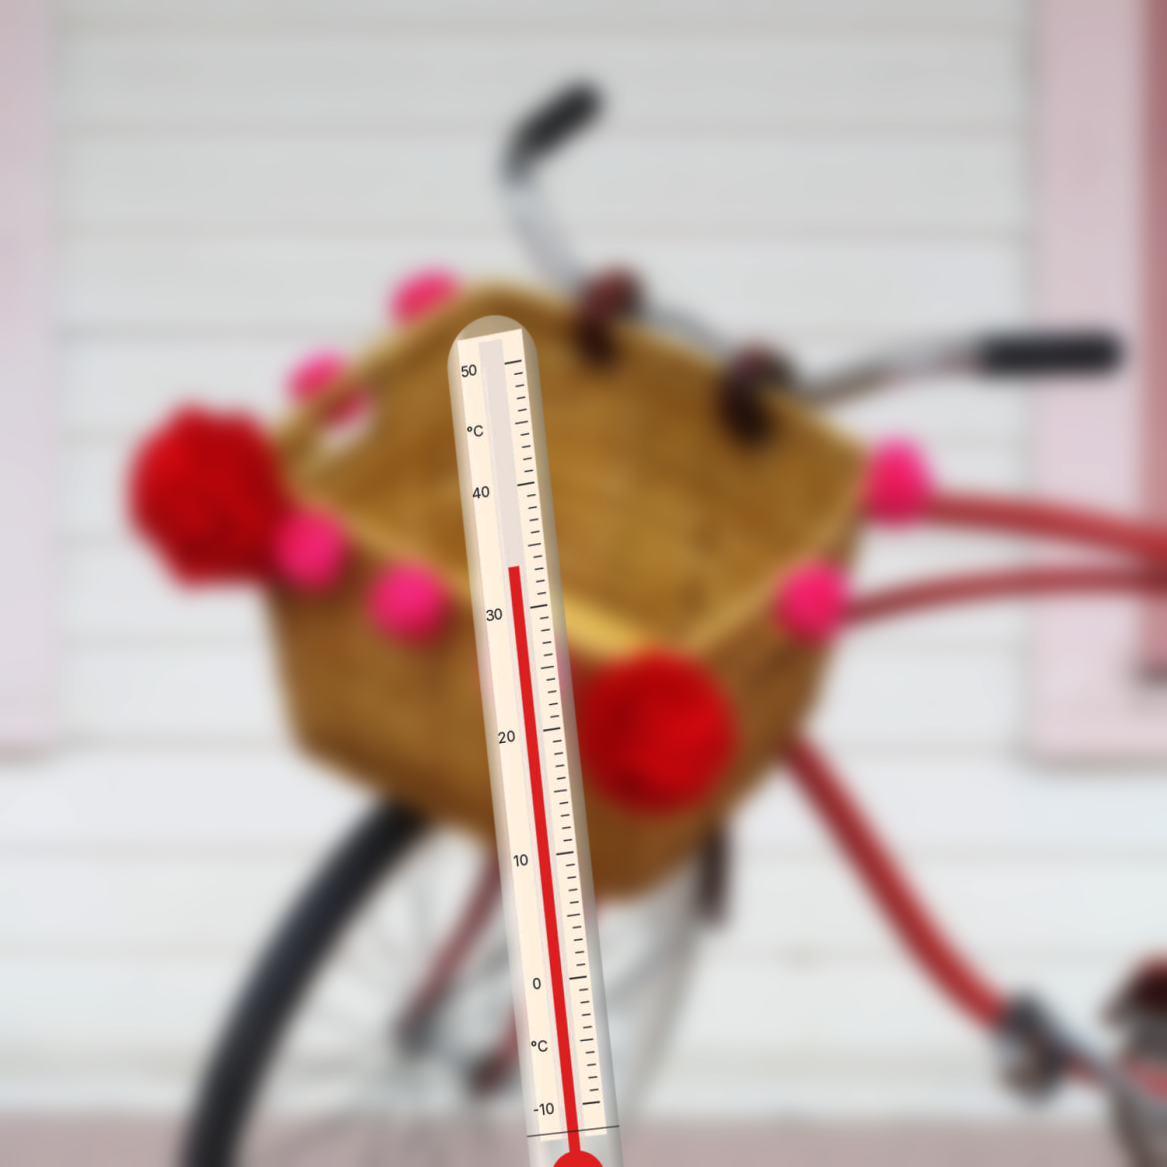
33.5 °C
